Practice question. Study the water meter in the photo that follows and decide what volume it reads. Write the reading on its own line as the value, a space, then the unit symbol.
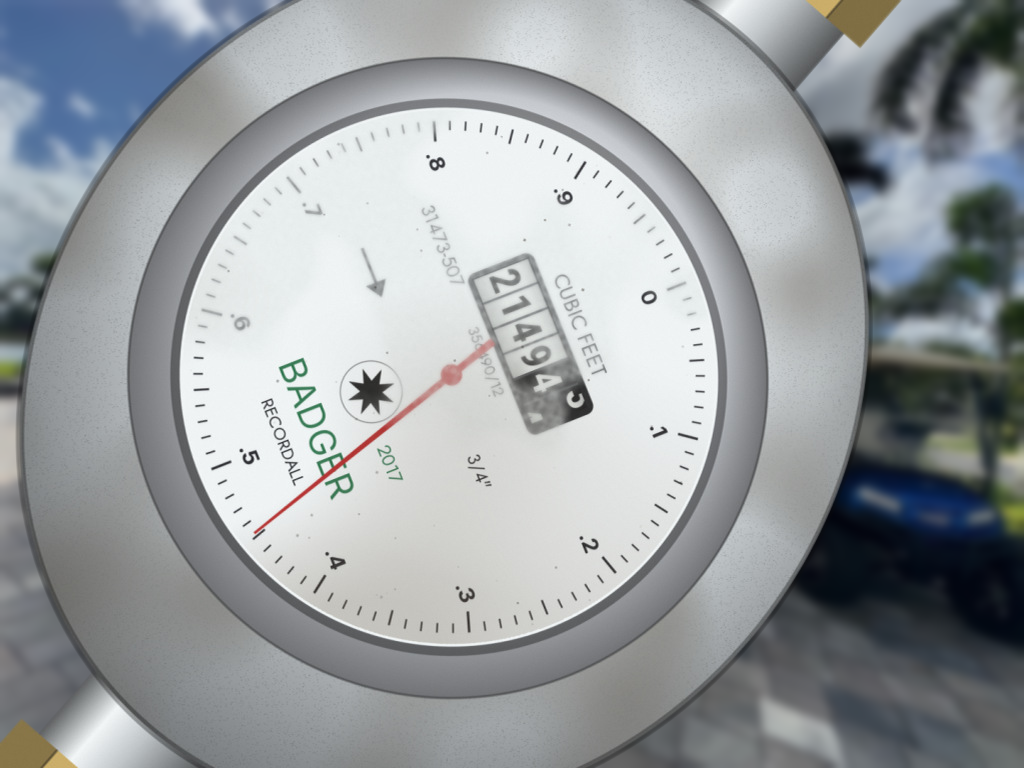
214943.45 ft³
